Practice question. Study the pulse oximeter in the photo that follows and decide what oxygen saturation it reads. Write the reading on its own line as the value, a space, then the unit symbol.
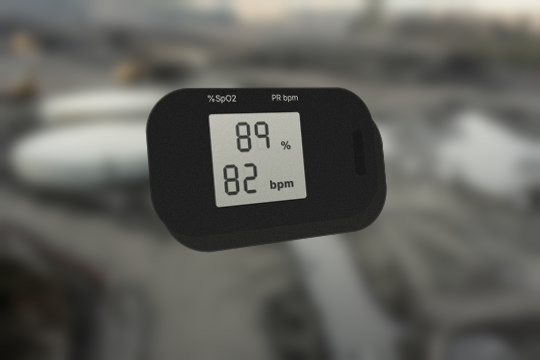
89 %
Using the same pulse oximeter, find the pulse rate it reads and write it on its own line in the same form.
82 bpm
